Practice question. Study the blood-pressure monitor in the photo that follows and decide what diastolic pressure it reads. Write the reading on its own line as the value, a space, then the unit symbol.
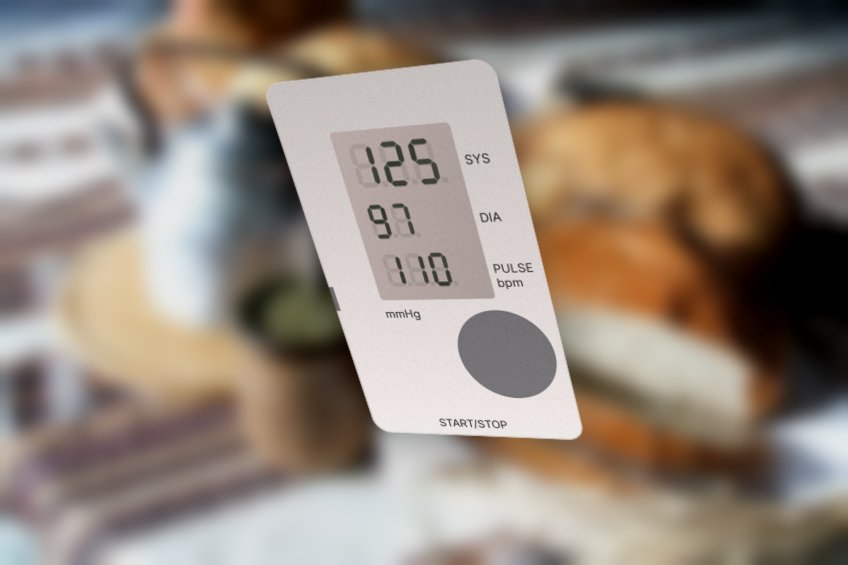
97 mmHg
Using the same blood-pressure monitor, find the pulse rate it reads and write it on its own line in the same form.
110 bpm
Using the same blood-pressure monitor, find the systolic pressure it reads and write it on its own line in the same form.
125 mmHg
